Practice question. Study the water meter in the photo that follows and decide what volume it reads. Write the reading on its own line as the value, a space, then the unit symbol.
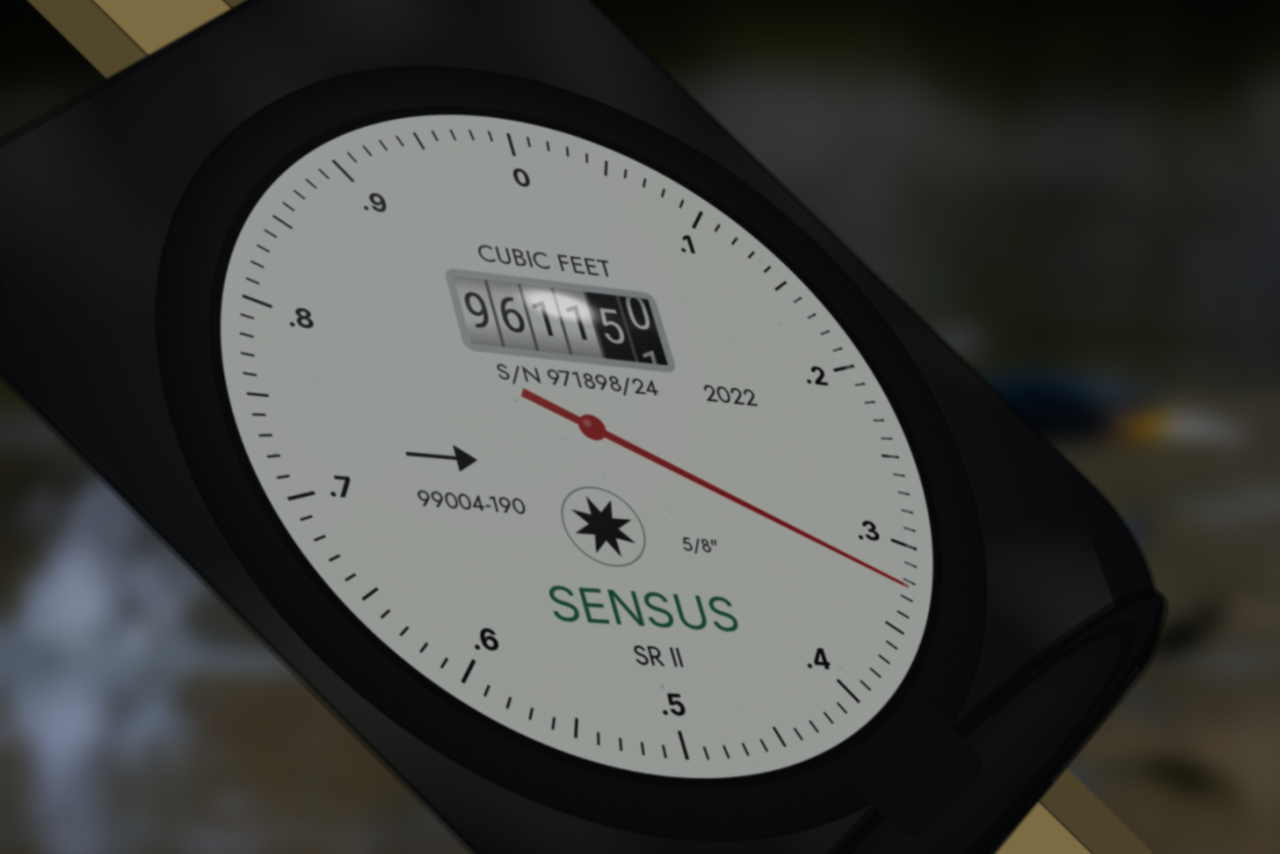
961150.32 ft³
